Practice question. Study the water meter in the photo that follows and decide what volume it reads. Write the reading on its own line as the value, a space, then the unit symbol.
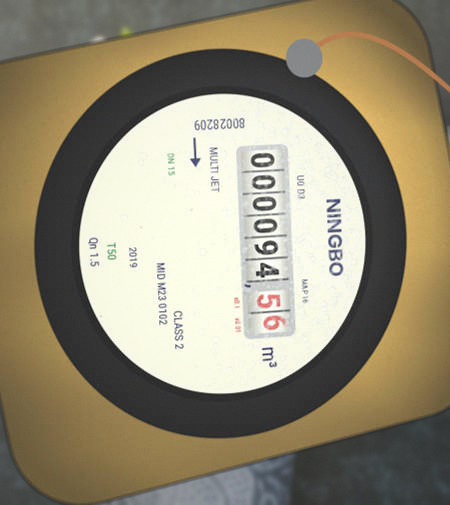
94.56 m³
